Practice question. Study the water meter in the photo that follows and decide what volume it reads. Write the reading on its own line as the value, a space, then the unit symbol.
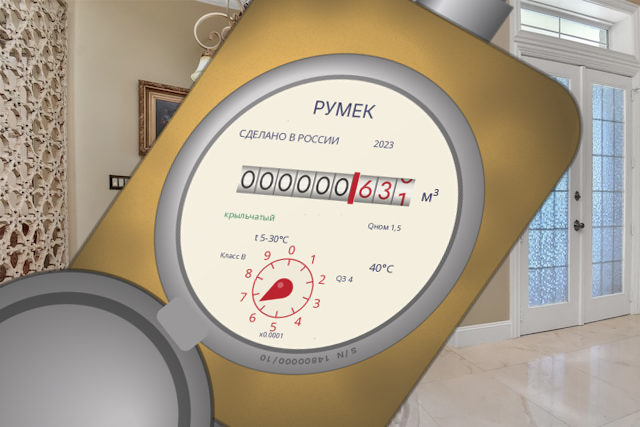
0.6306 m³
